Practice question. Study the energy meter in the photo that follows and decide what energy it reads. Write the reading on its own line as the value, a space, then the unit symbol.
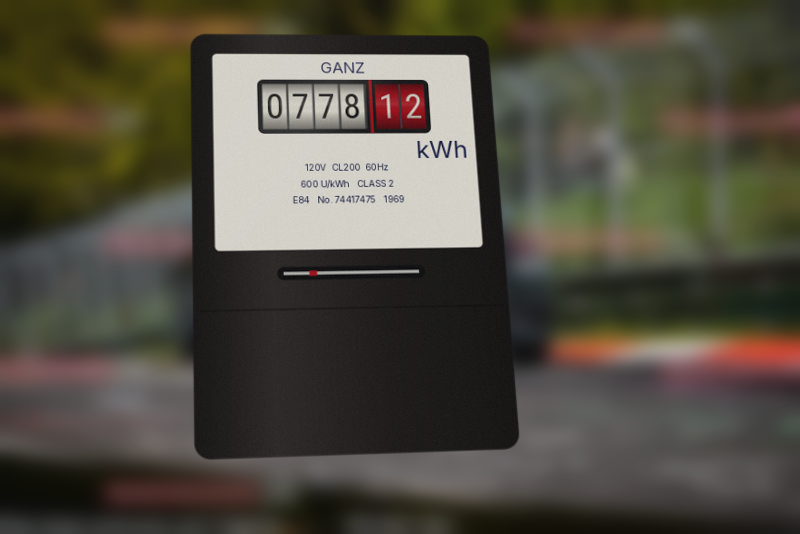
778.12 kWh
